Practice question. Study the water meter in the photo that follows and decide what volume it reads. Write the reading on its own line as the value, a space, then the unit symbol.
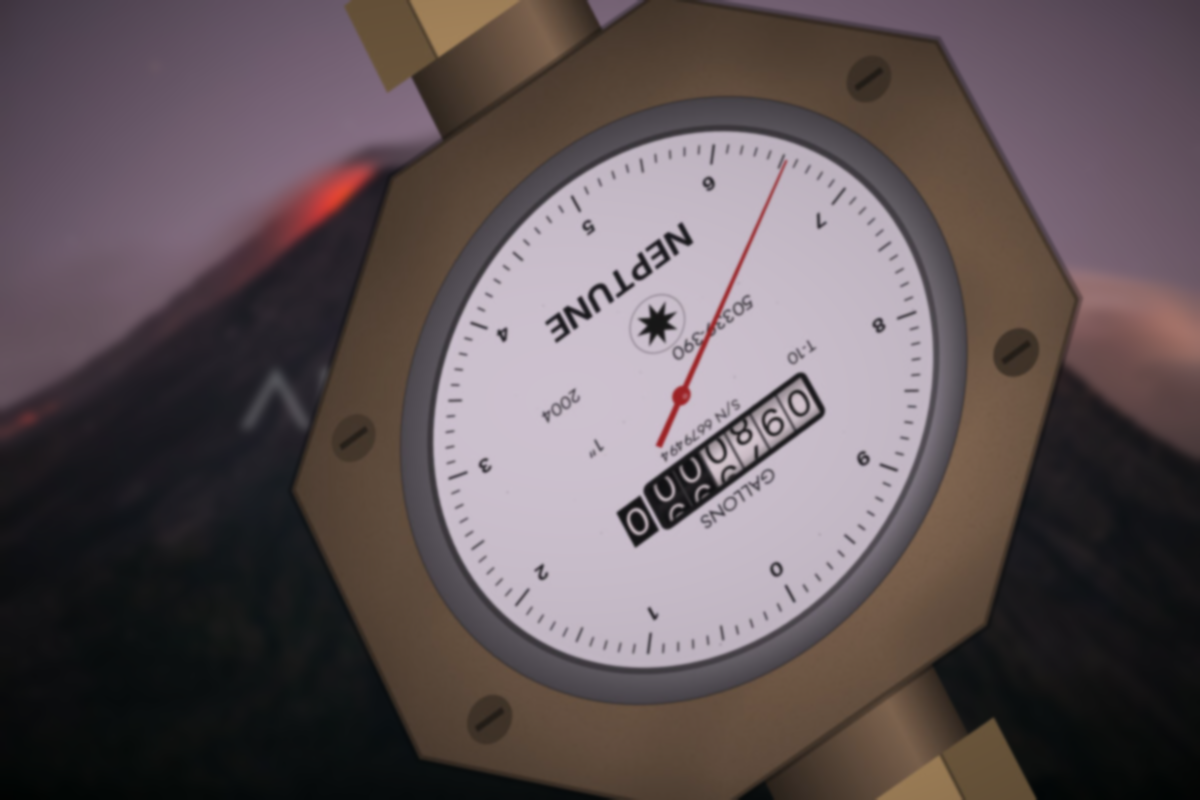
979996.5 gal
